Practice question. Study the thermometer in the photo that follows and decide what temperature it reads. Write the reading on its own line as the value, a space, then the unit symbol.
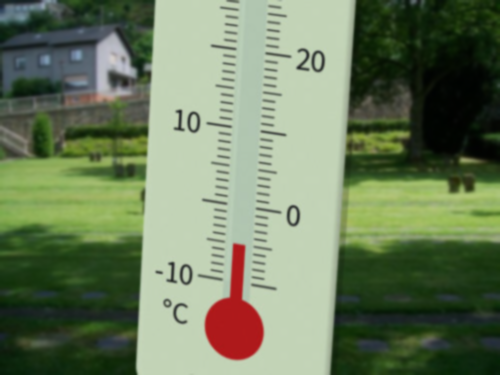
-5 °C
